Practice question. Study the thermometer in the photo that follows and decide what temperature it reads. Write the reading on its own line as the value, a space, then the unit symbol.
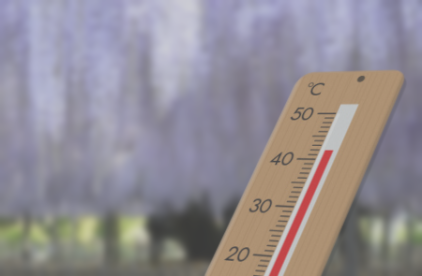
42 °C
